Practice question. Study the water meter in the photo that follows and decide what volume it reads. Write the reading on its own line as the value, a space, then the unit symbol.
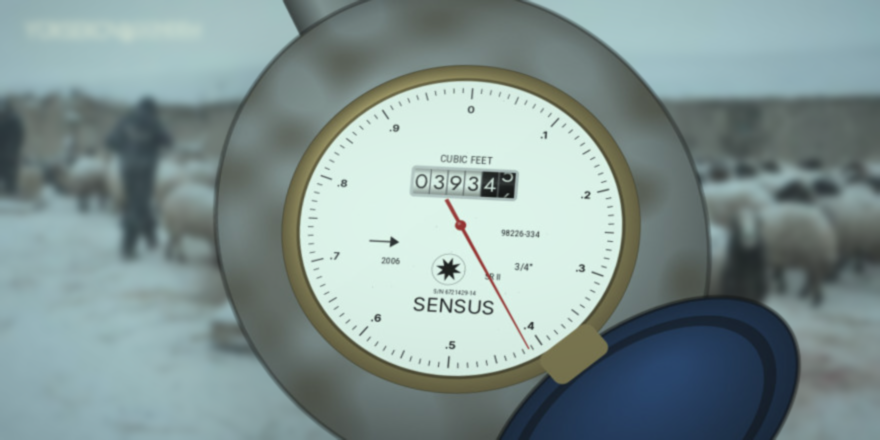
39345.41 ft³
